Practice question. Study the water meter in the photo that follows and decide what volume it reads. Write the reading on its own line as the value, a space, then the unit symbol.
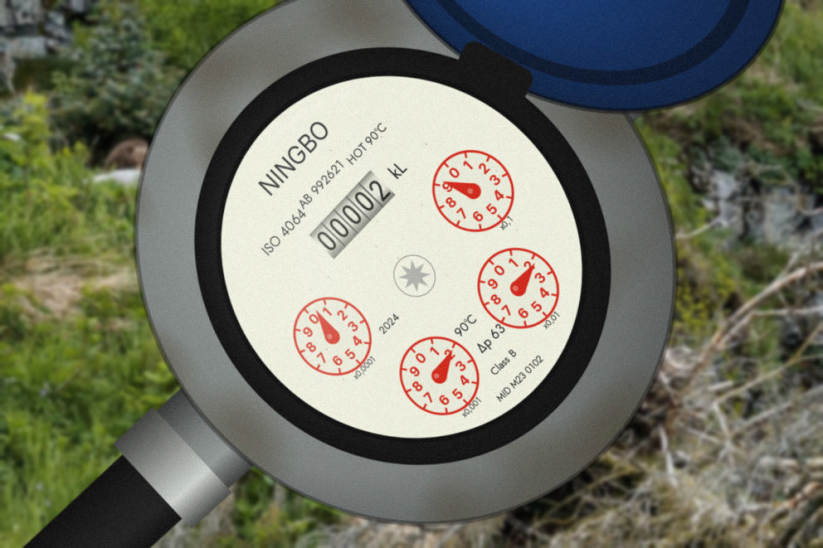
1.9220 kL
